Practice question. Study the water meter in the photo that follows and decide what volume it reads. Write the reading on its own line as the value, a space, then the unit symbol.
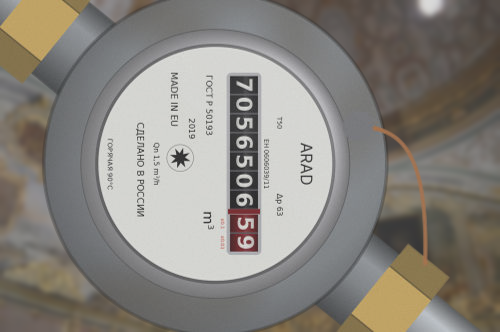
7056506.59 m³
